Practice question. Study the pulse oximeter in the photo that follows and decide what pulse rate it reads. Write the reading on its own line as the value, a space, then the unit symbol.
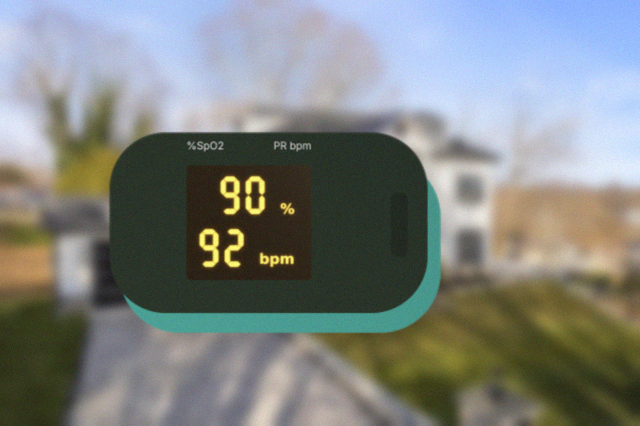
92 bpm
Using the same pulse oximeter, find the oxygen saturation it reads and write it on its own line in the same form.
90 %
